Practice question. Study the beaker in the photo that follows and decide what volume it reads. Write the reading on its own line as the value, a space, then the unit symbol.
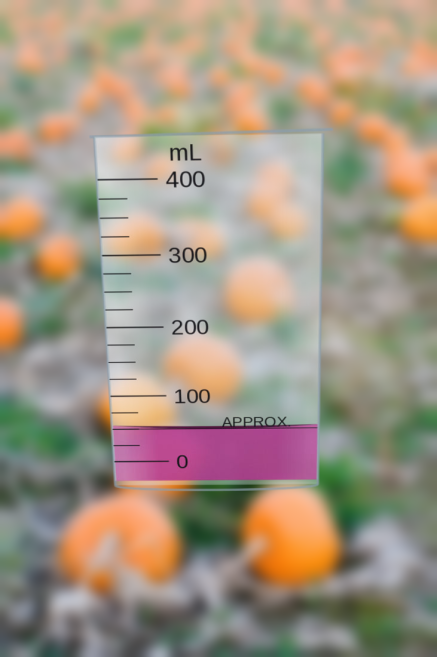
50 mL
